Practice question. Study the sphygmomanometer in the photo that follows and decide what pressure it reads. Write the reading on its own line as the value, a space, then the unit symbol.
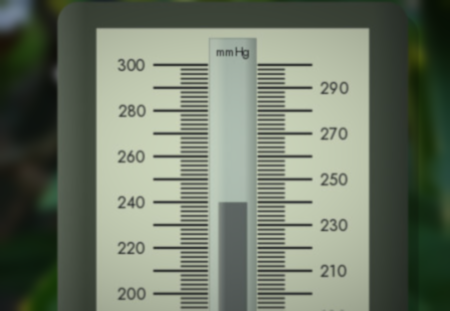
240 mmHg
